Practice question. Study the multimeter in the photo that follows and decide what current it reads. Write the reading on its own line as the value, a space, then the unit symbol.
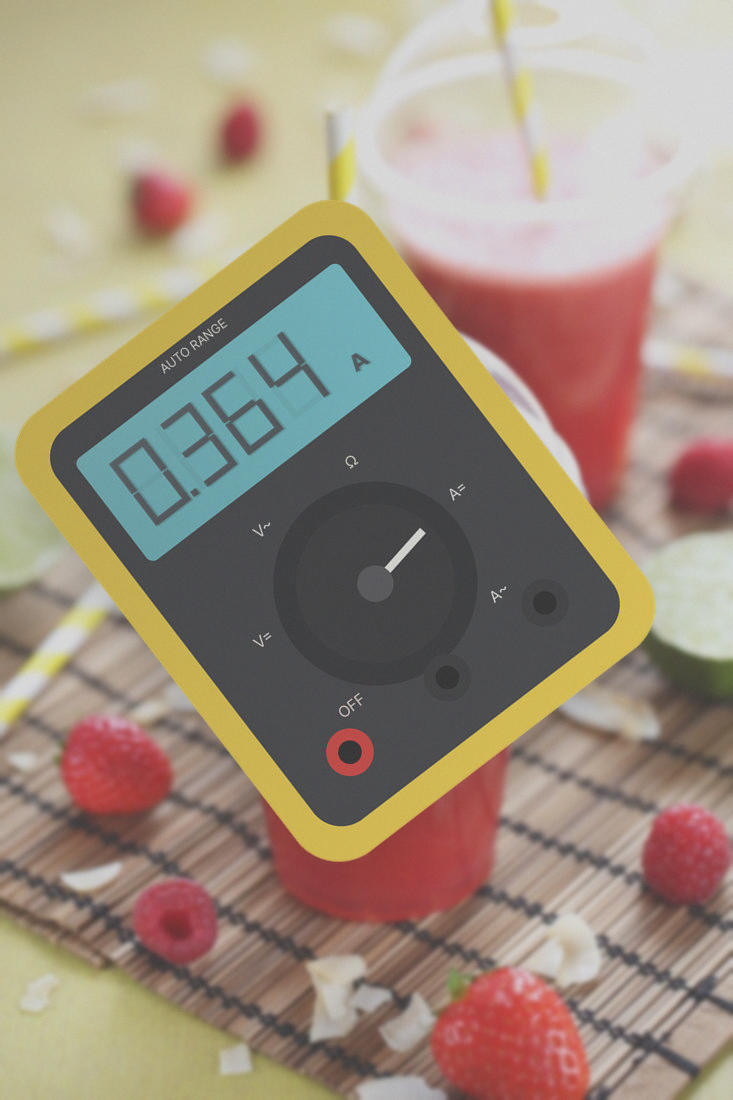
0.364 A
